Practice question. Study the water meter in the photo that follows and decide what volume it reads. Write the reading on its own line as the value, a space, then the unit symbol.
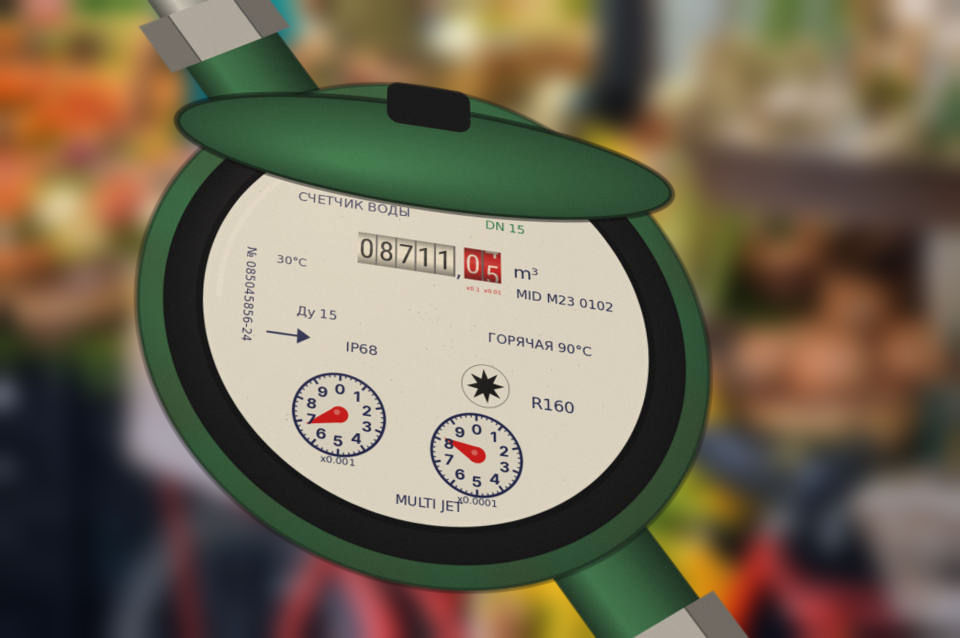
8711.0468 m³
